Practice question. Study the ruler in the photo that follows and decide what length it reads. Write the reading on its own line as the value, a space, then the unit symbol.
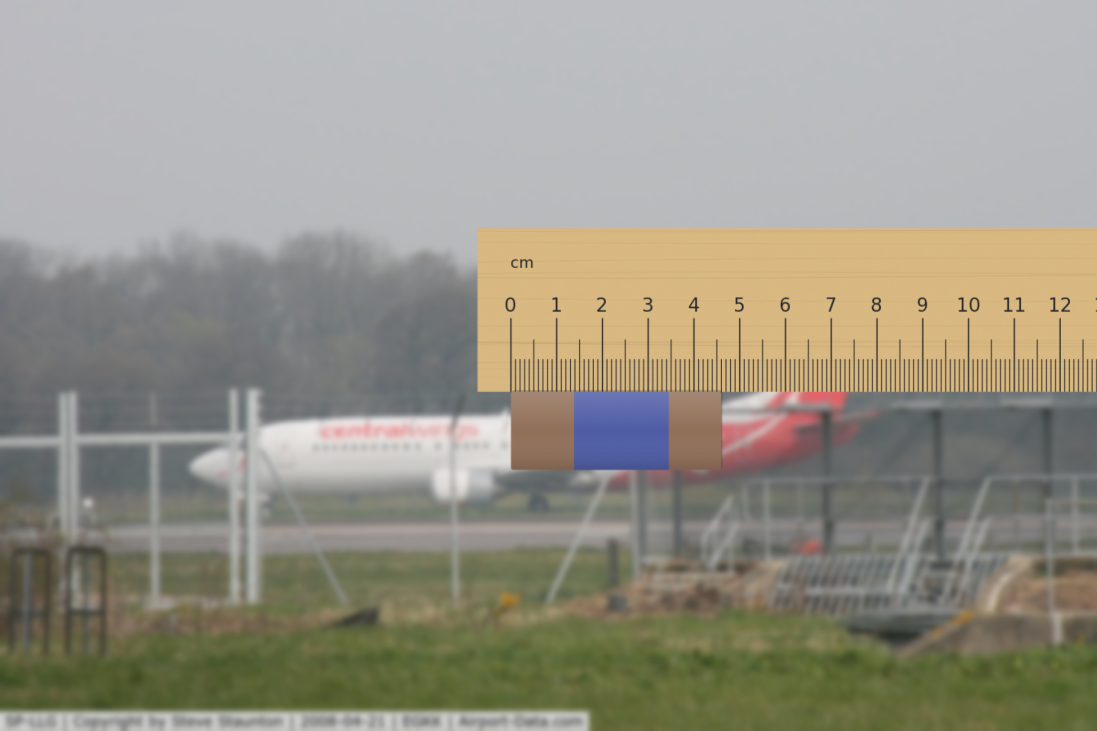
4.6 cm
